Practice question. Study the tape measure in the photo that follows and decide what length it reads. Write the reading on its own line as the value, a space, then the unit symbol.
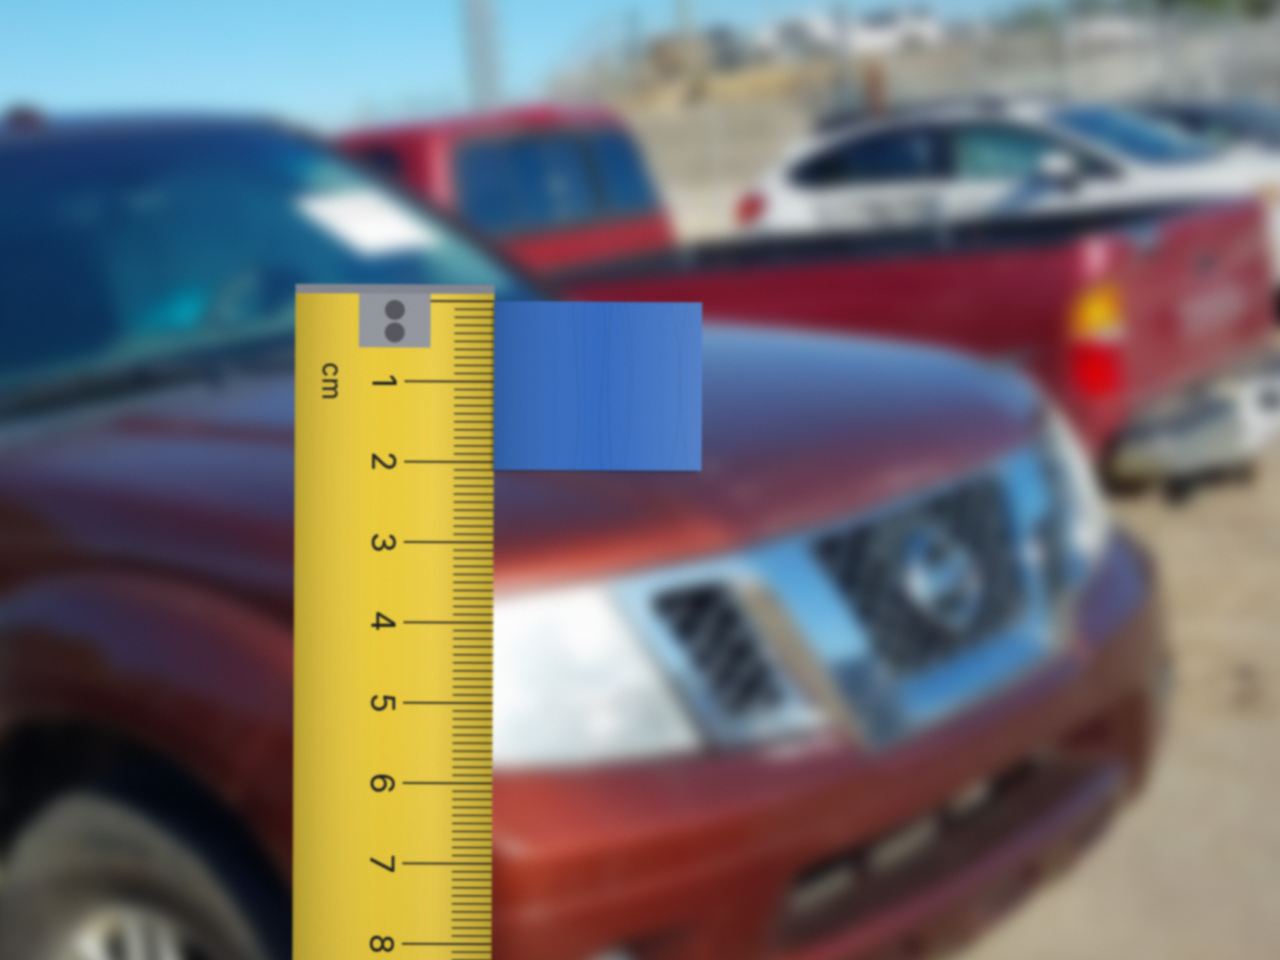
2.1 cm
